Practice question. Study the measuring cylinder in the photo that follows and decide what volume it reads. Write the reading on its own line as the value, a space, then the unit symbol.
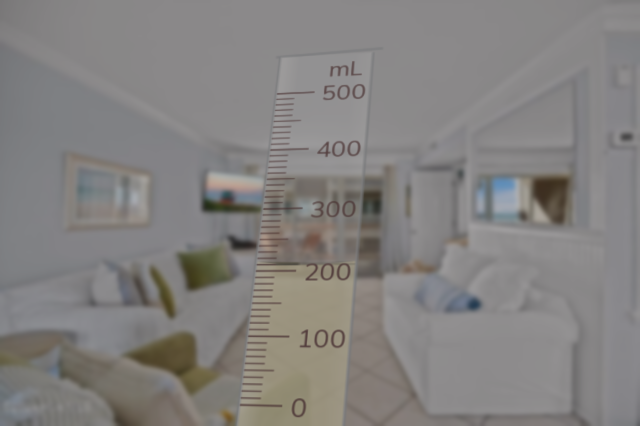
210 mL
